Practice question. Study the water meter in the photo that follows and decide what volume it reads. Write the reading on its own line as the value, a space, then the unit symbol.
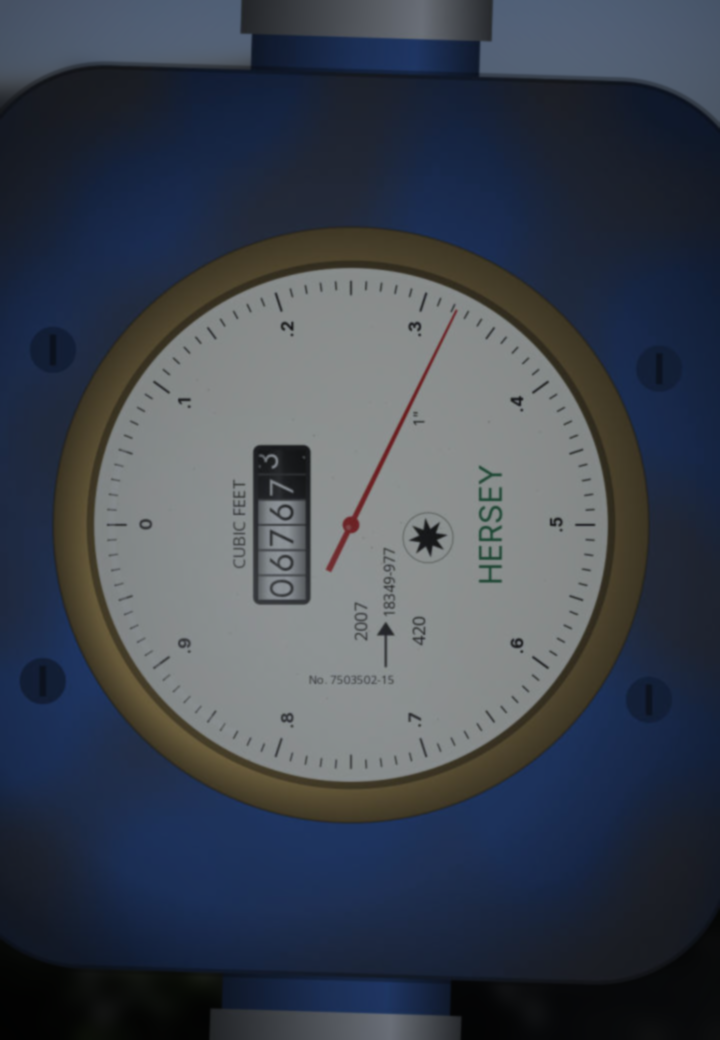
67673.32 ft³
